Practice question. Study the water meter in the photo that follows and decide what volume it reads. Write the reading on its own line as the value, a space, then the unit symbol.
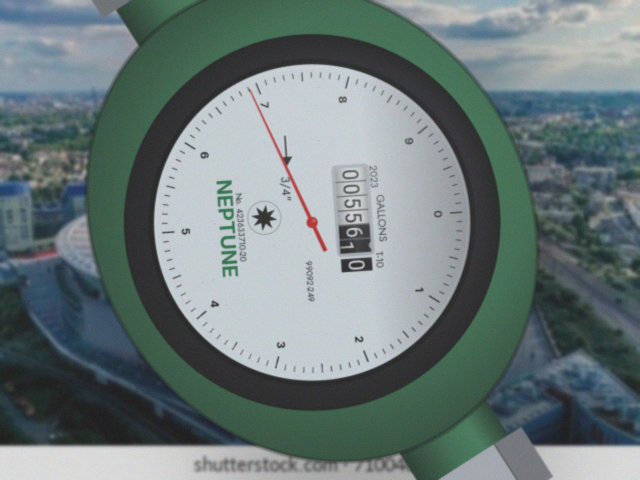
55606.9 gal
